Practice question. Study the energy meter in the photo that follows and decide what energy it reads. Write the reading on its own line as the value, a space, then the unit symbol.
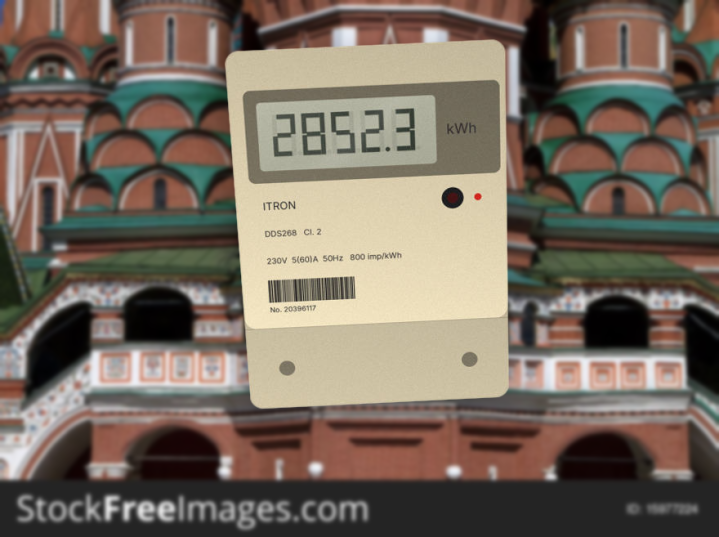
2852.3 kWh
